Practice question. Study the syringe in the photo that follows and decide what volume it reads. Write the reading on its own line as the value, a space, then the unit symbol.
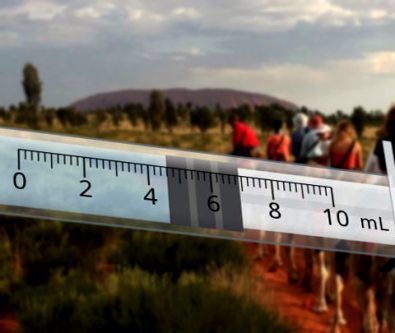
4.6 mL
